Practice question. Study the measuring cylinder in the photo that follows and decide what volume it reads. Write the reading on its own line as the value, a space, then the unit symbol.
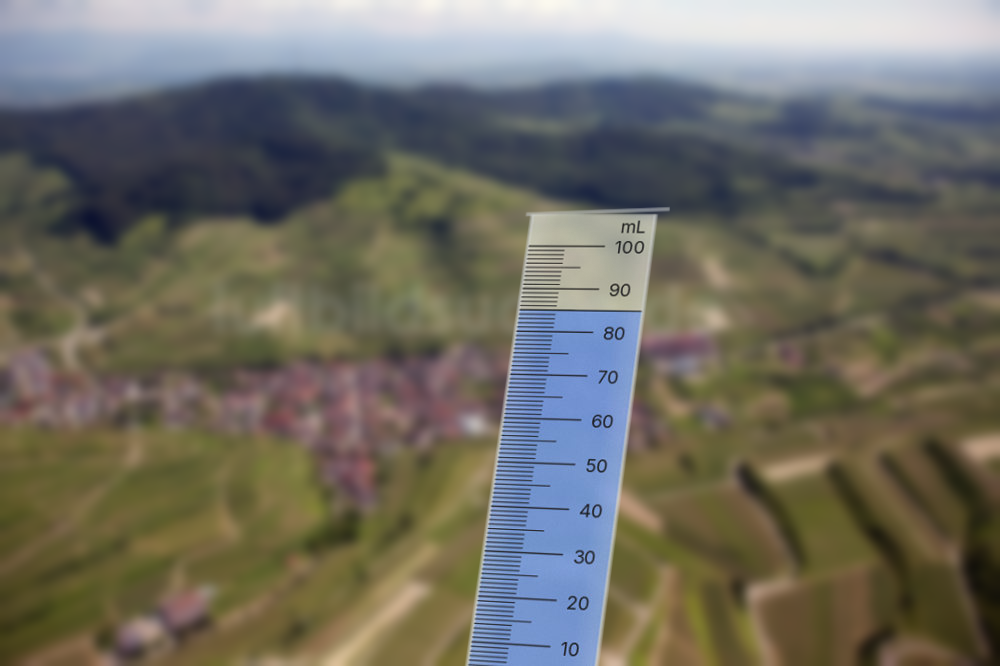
85 mL
